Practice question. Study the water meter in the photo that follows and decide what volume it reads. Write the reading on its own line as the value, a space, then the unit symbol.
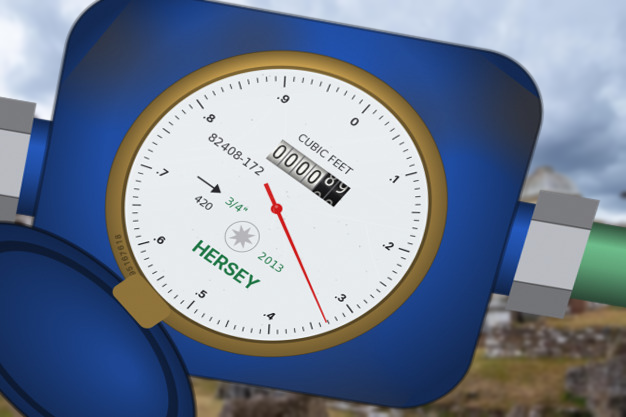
89.33 ft³
